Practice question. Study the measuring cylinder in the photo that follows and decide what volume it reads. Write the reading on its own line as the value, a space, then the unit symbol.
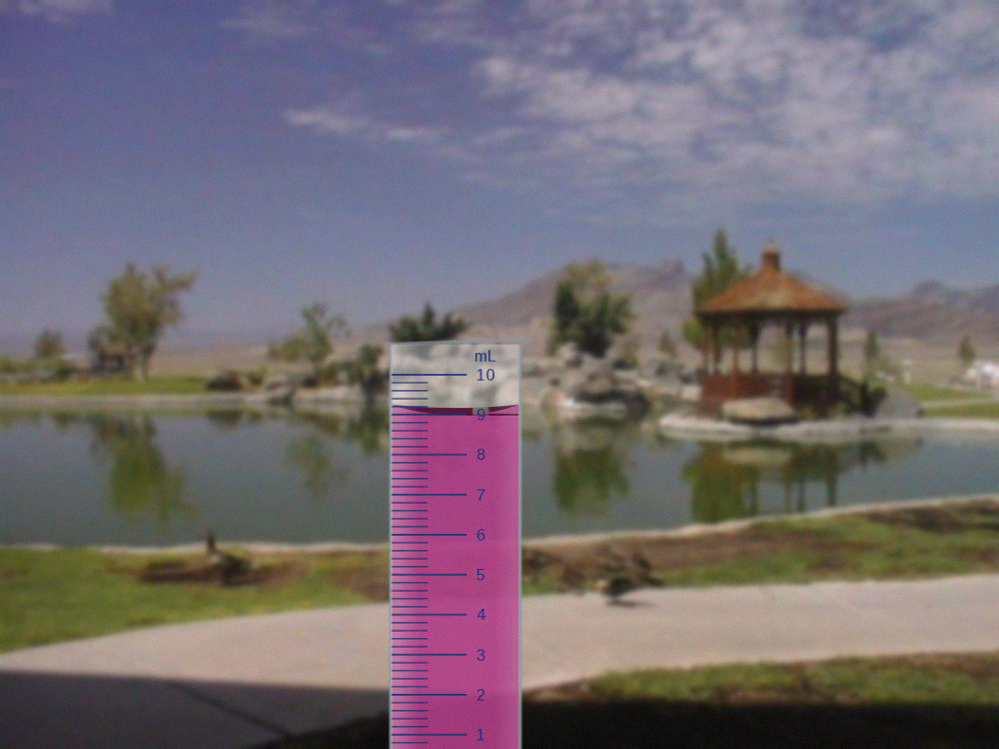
9 mL
